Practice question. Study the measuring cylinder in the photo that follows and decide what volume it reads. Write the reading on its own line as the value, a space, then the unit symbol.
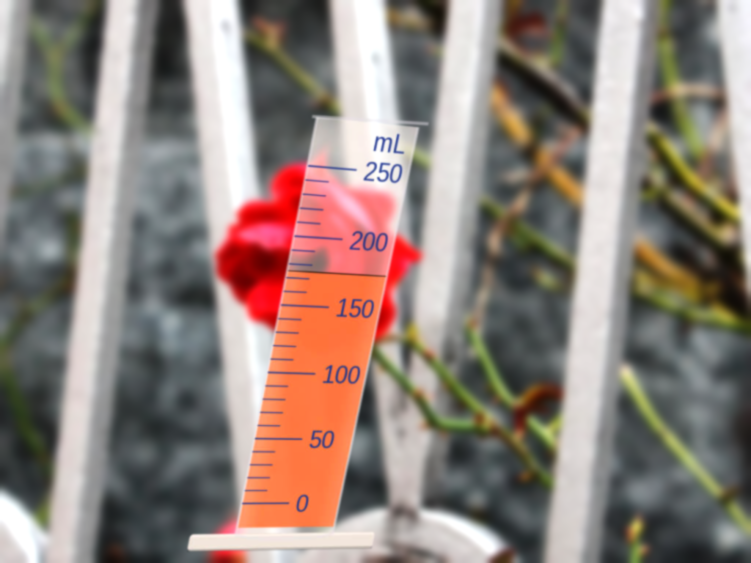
175 mL
